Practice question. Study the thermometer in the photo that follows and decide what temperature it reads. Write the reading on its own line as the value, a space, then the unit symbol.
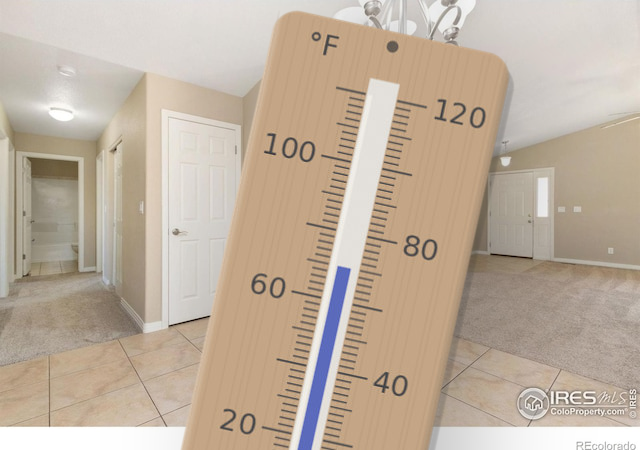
70 °F
